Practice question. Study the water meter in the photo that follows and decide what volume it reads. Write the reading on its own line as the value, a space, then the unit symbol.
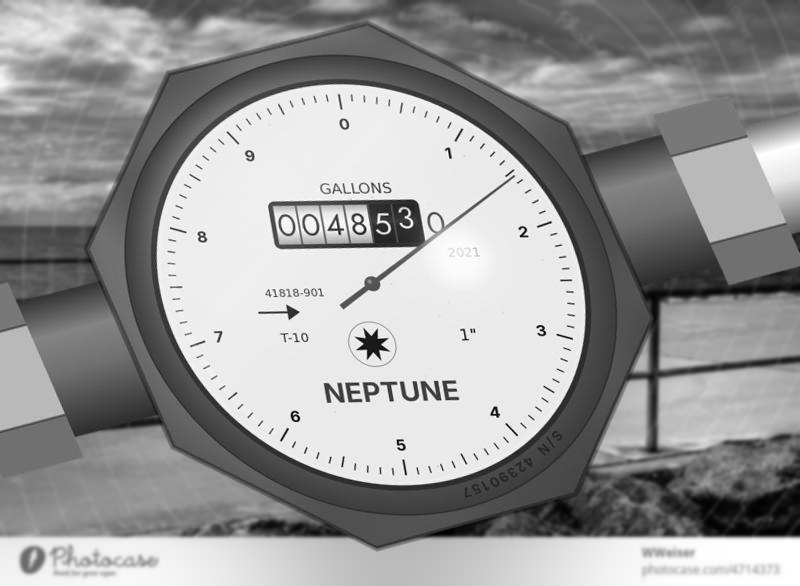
48531.5 gal
